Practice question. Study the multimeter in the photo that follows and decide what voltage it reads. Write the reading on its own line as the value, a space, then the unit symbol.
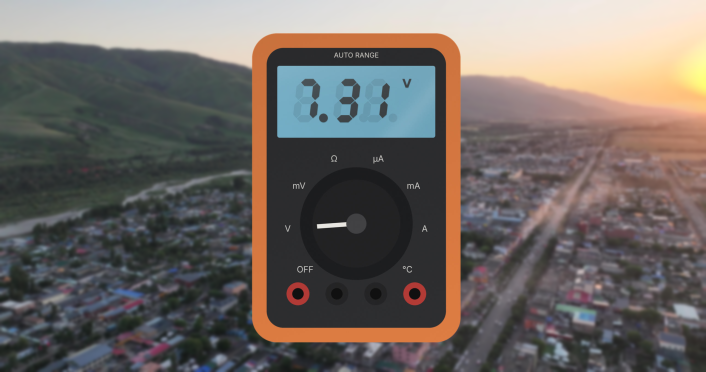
7.31 V
